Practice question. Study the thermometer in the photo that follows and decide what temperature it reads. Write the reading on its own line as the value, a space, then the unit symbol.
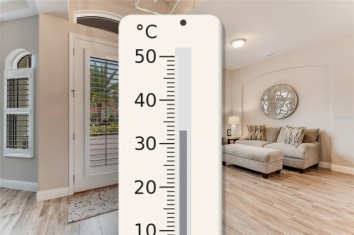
33 °C
